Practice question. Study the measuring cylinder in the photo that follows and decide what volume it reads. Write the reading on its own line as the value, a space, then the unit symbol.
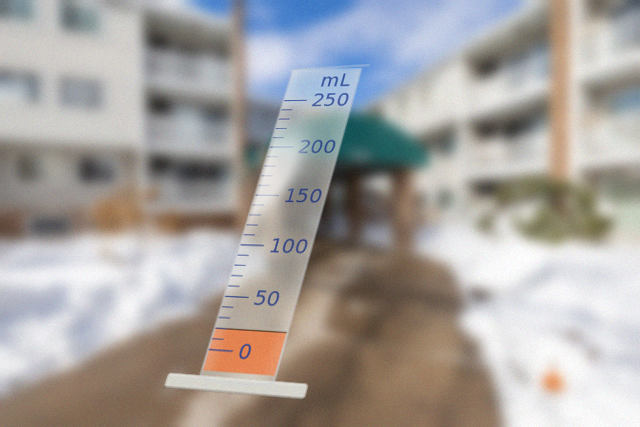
20 mL
